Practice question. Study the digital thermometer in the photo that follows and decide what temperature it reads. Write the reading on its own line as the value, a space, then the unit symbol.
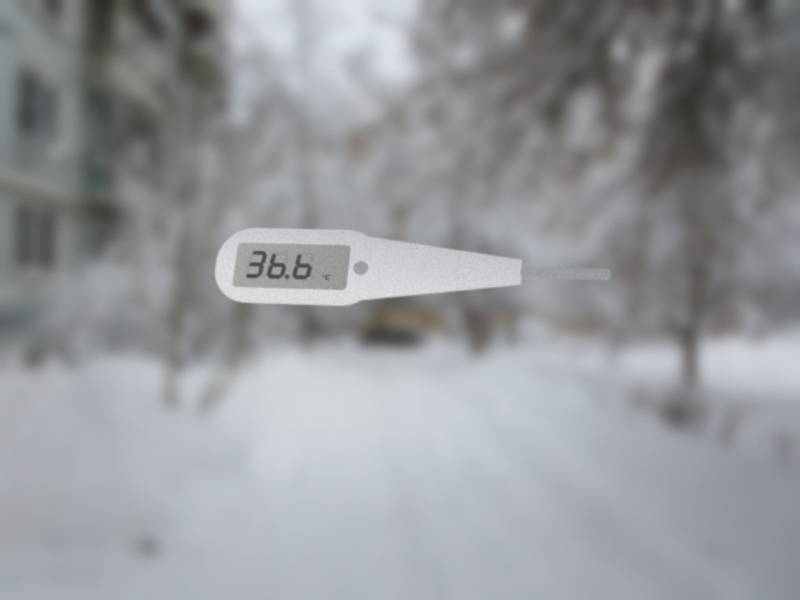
36.6 °C
